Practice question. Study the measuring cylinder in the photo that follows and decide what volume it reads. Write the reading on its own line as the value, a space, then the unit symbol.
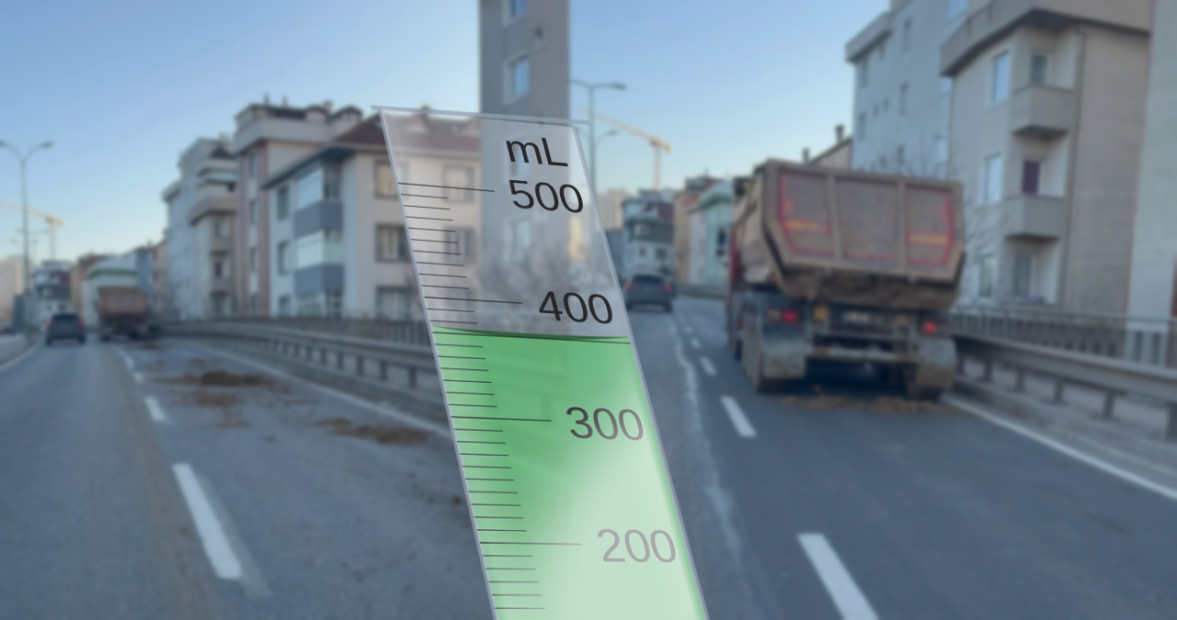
370 mL
